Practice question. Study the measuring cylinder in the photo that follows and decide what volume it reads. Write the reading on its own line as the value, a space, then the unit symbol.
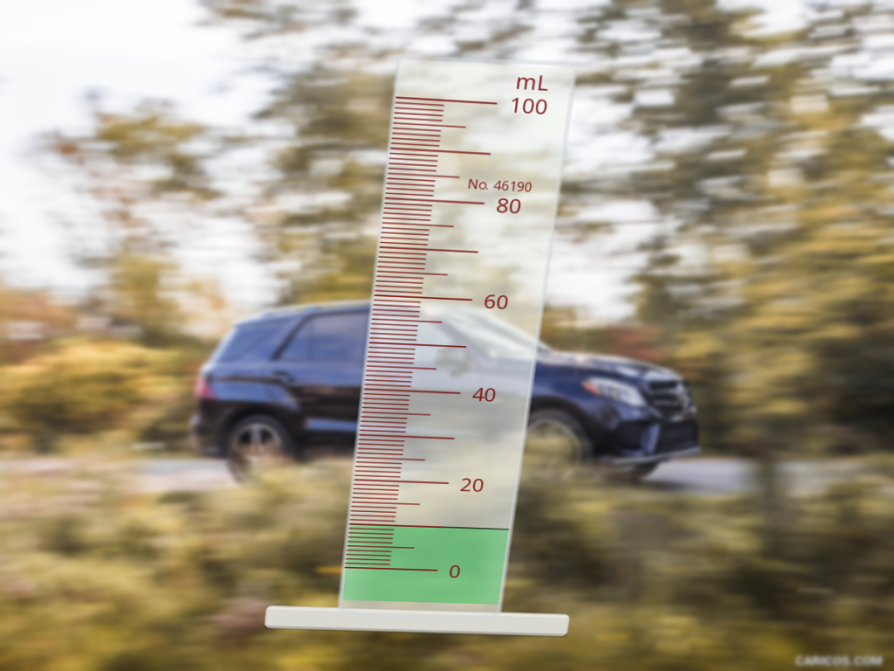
10 mL
